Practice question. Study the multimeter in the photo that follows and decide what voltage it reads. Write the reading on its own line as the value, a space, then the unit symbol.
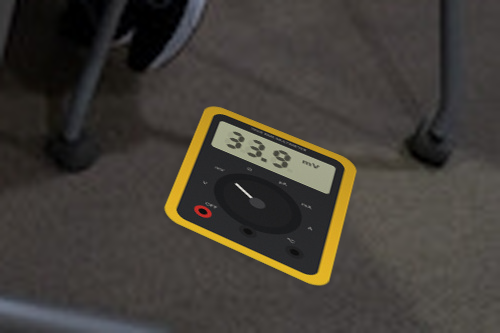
33.9 mV
